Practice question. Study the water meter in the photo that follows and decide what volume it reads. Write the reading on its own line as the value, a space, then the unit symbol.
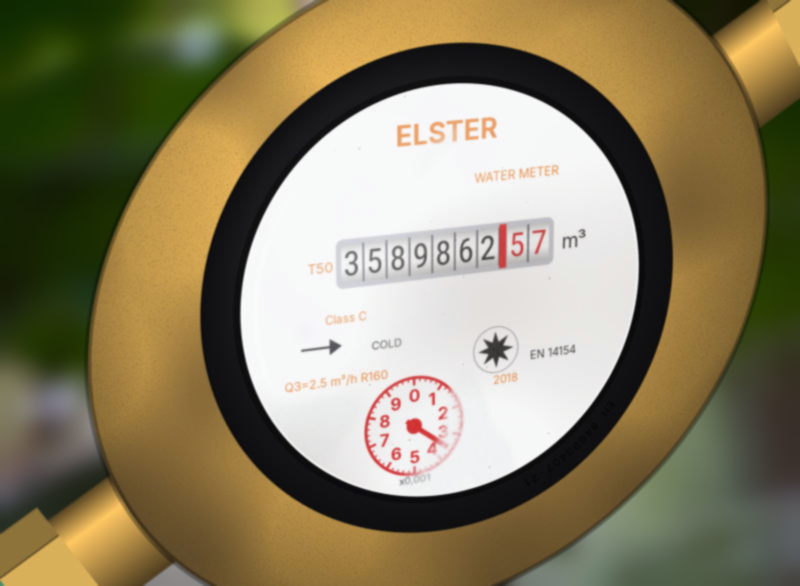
3589862.573 m³
